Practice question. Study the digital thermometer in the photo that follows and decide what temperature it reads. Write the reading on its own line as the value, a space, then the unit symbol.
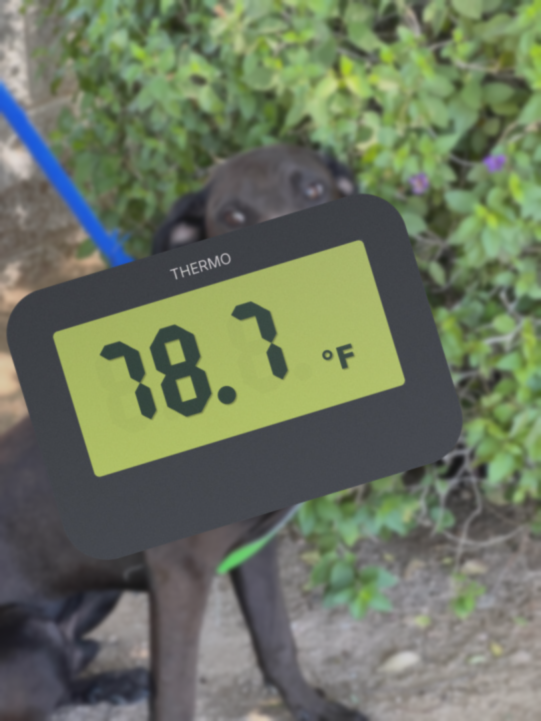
78.7 °F
